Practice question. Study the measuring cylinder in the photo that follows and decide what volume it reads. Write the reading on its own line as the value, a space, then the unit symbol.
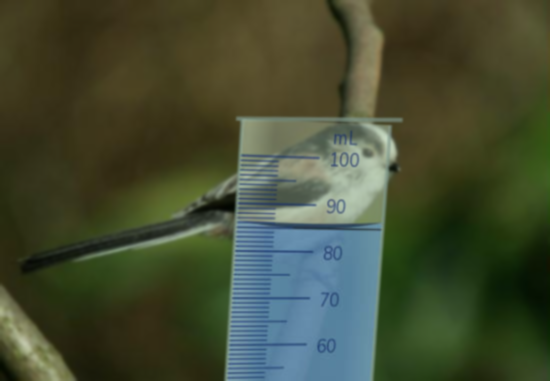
85 mL
